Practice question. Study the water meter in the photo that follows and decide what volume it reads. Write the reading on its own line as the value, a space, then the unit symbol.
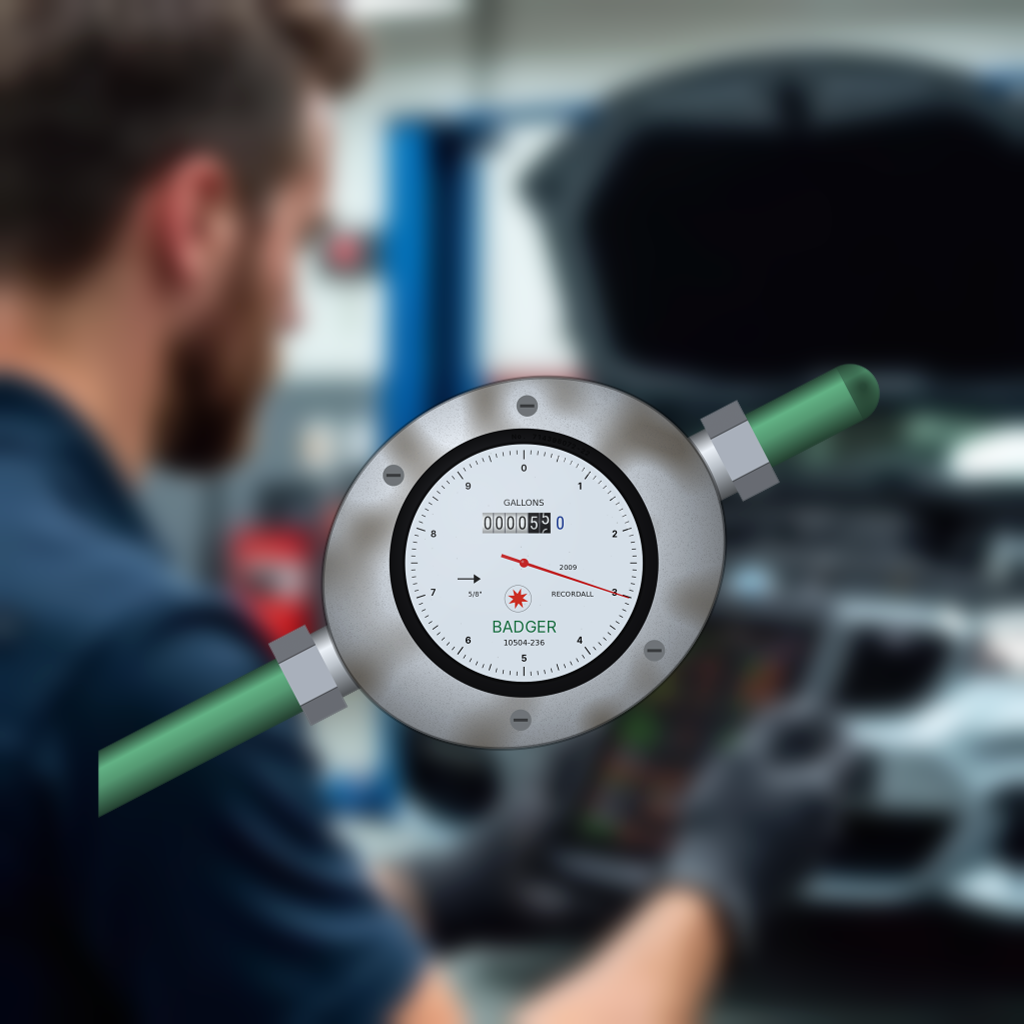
553.0 gal
